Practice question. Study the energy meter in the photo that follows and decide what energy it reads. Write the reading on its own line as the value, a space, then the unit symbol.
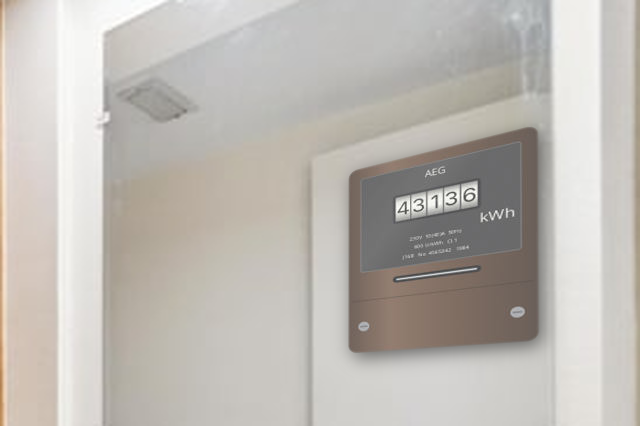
43136 kWh
